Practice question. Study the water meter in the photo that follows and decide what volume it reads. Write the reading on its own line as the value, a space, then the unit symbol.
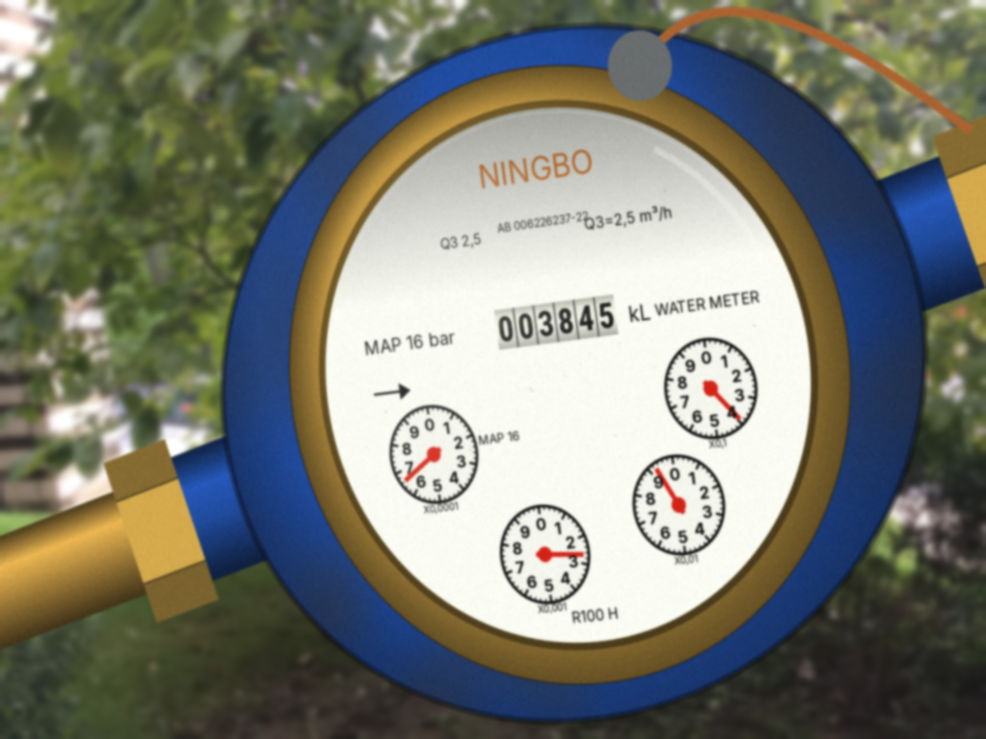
3845.3926 kL
